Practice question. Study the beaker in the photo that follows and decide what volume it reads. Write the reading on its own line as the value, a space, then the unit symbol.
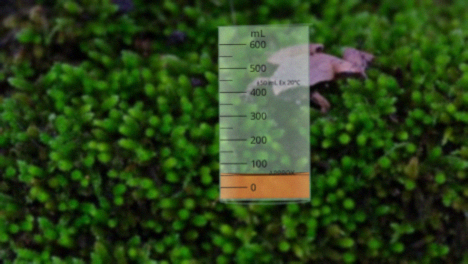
50 mL
